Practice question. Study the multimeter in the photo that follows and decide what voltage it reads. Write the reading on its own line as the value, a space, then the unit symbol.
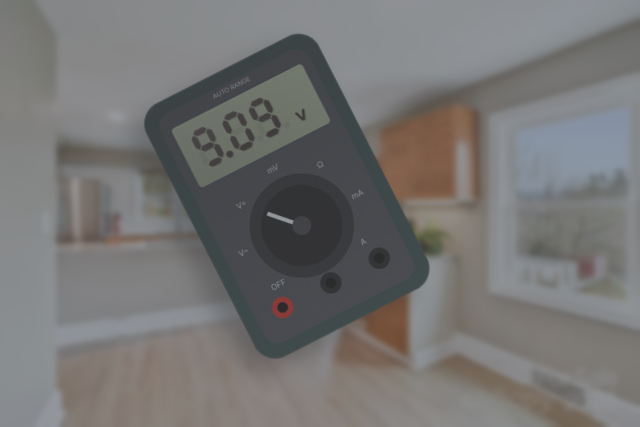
9.09 V
